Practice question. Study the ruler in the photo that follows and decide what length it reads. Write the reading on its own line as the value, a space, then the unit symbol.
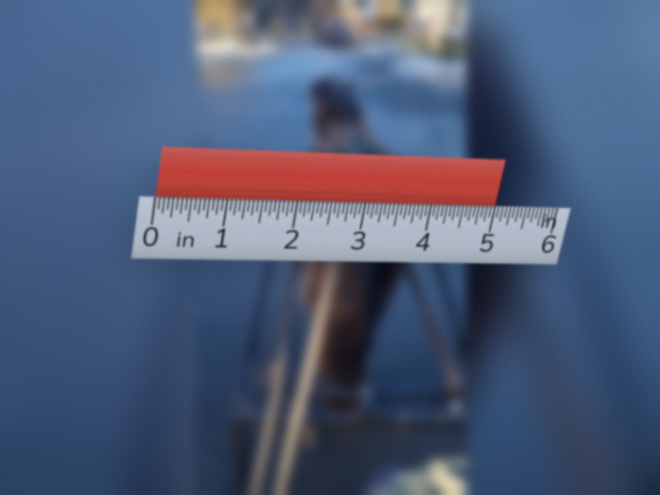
5 in
